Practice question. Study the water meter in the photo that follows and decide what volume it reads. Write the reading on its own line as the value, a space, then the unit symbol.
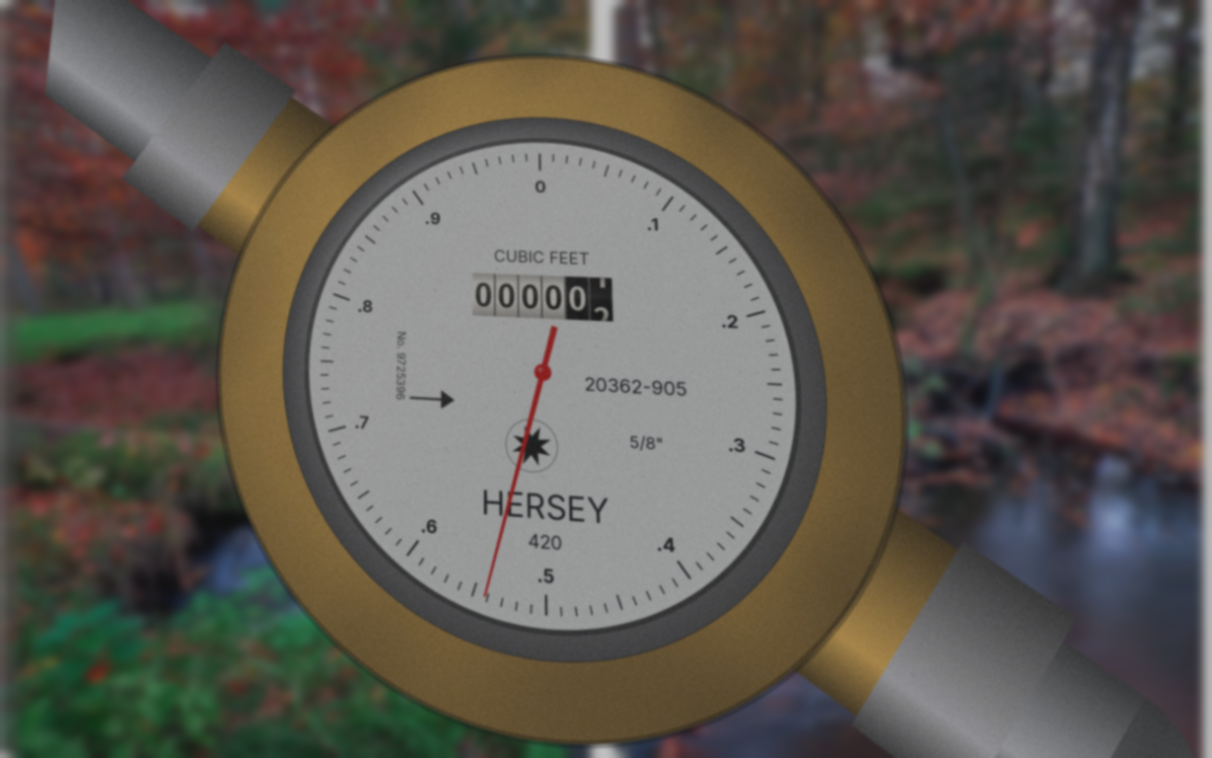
1.54 ft³
